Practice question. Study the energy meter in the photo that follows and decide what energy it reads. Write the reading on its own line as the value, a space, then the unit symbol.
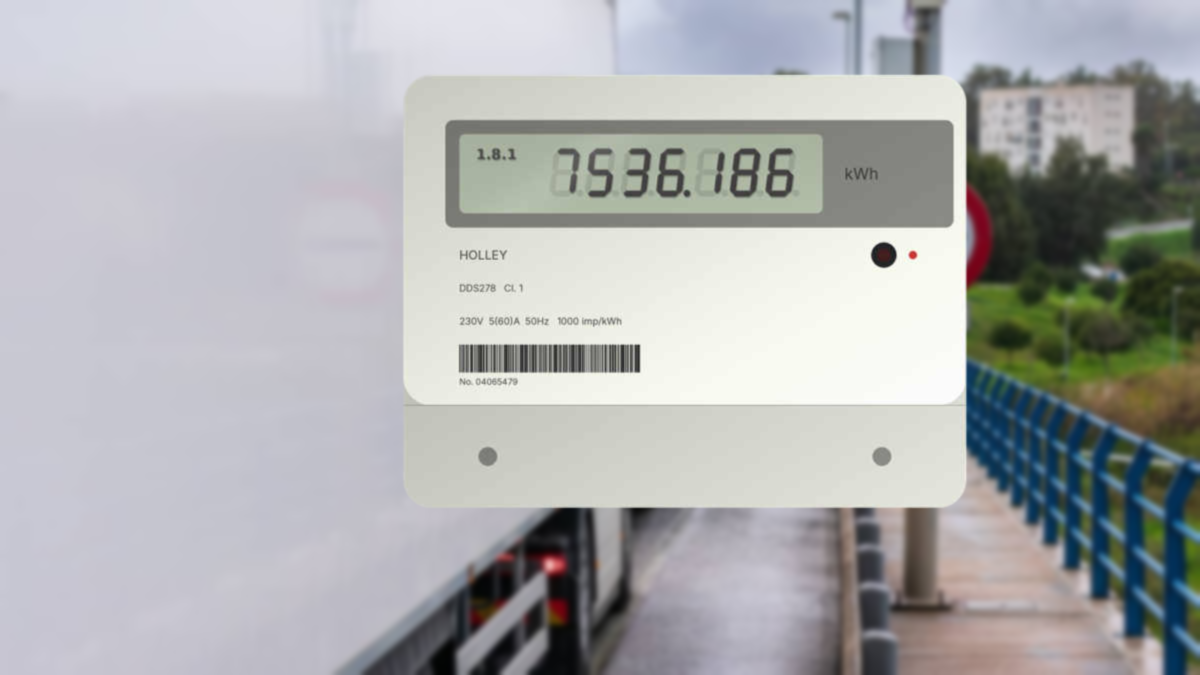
7536.186 kWh
